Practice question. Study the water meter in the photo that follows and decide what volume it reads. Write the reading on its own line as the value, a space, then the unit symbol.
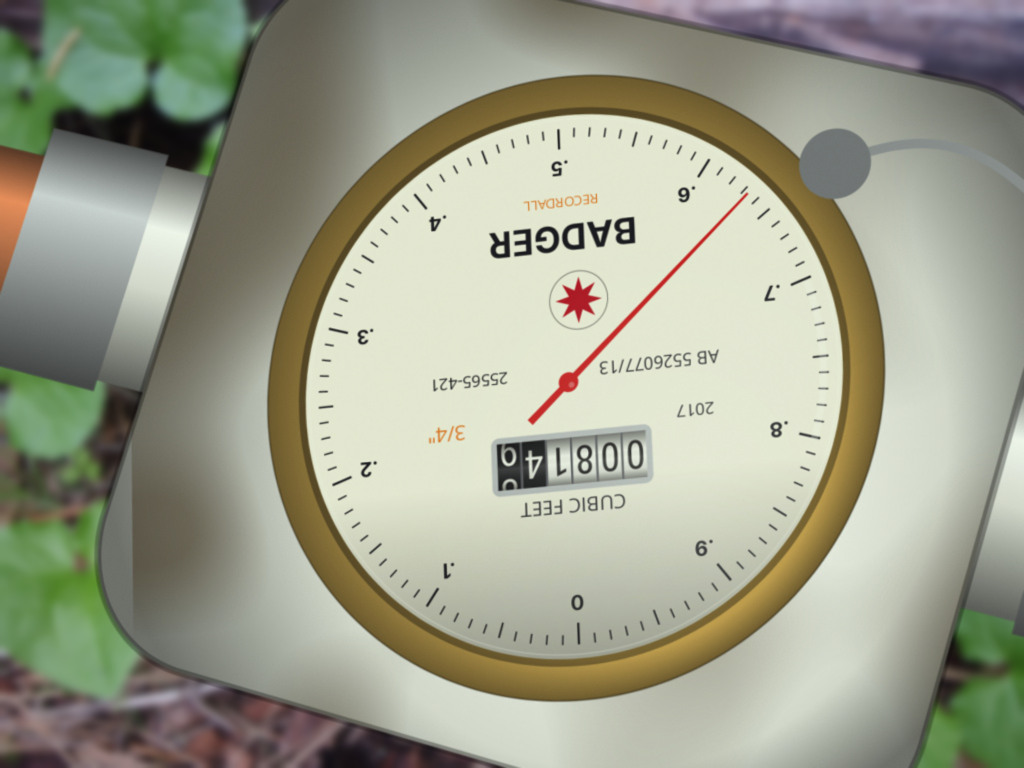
8148.63 ft³
